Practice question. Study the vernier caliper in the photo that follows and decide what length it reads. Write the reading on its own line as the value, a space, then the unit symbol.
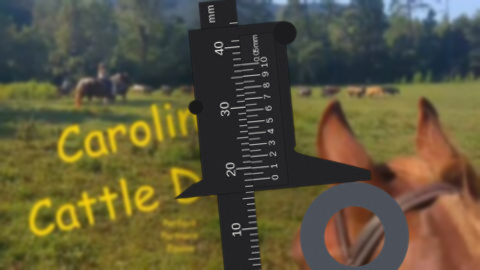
18.0 mm
